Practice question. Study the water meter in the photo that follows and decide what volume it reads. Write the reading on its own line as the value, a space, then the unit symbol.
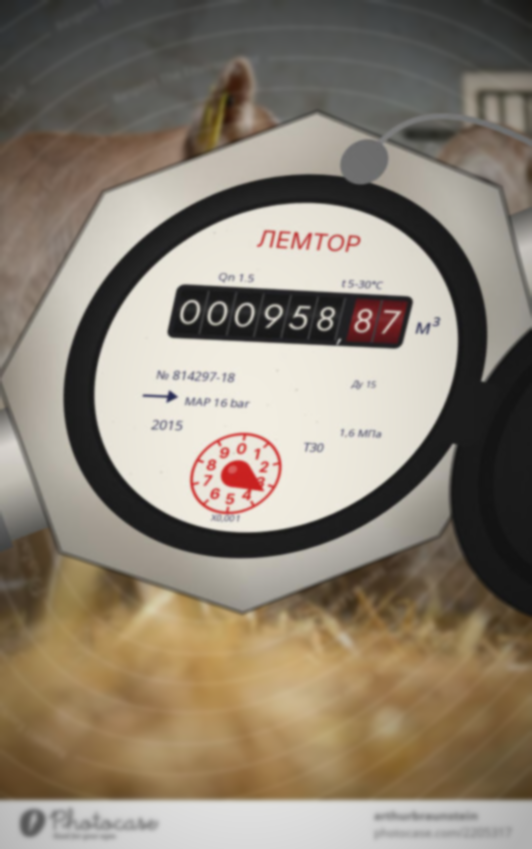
958.873 m³
